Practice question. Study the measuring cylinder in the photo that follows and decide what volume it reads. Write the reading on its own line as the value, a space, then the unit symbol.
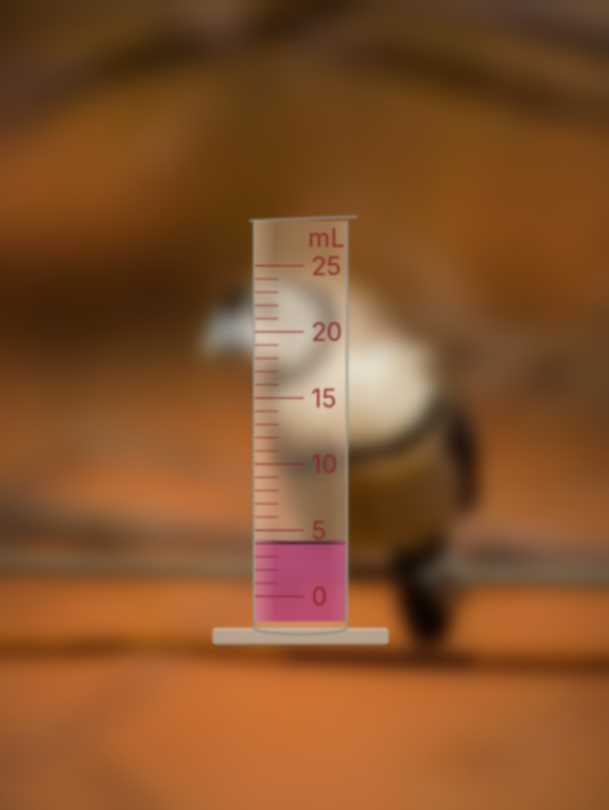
4 mL
